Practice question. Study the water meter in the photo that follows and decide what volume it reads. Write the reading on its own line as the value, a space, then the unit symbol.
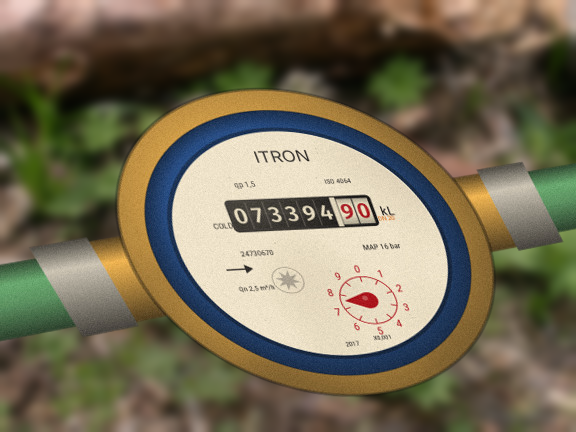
73394.907 kL
